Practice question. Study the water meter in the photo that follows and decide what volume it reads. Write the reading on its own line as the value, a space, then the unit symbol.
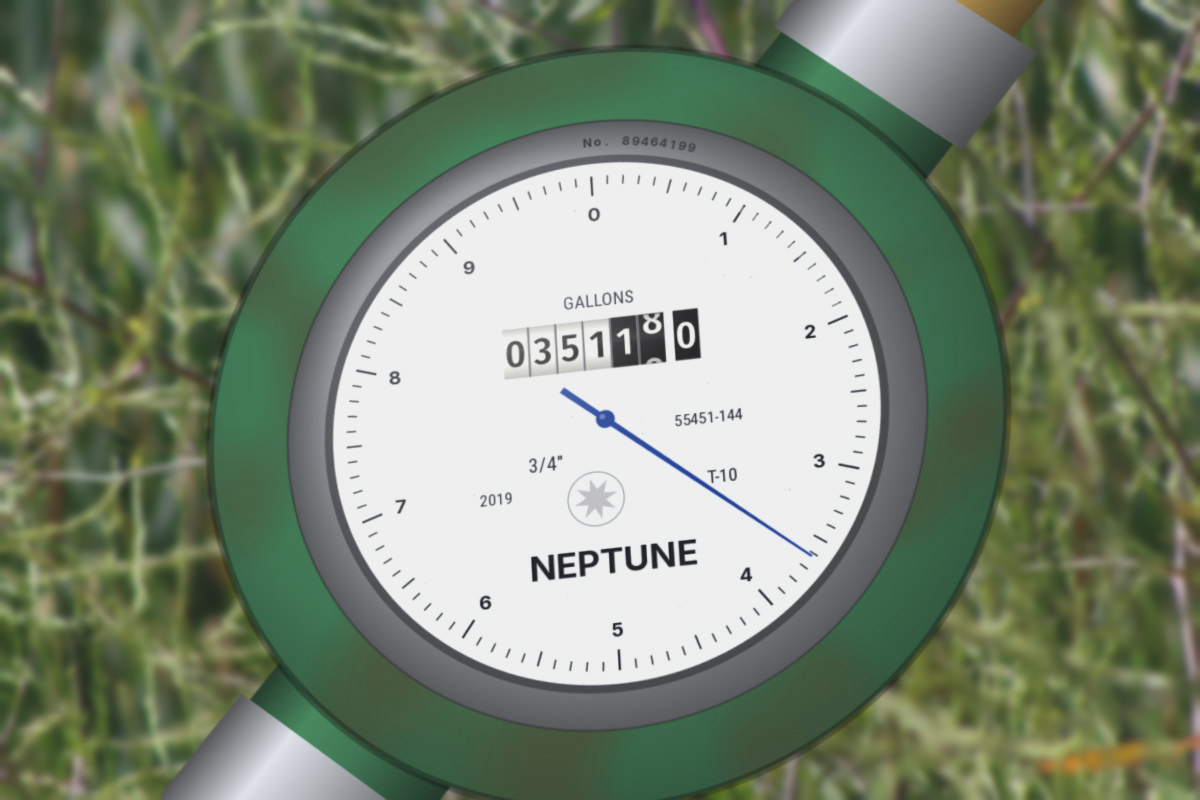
351183.6 gal
